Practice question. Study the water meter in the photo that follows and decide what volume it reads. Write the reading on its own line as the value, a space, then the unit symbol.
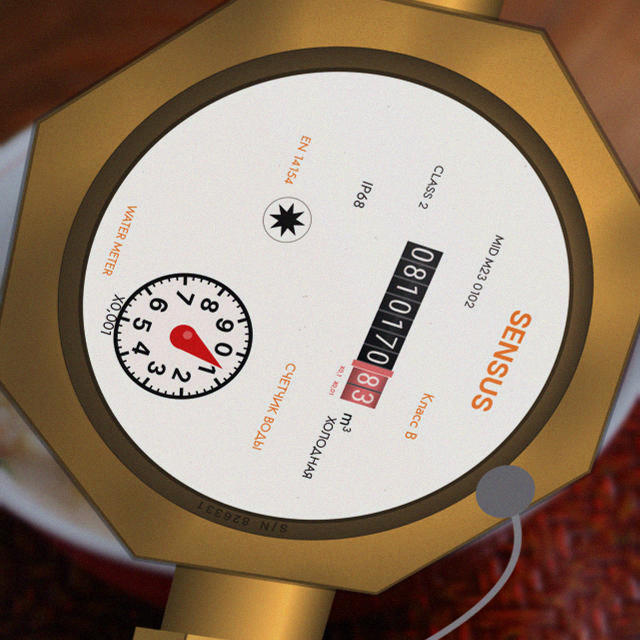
810170.830 m³
